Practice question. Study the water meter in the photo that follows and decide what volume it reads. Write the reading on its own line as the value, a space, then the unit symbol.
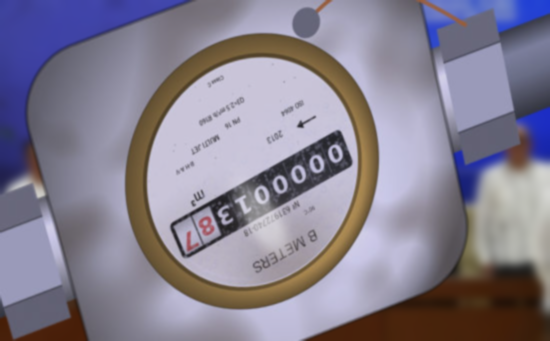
13.87 m³
